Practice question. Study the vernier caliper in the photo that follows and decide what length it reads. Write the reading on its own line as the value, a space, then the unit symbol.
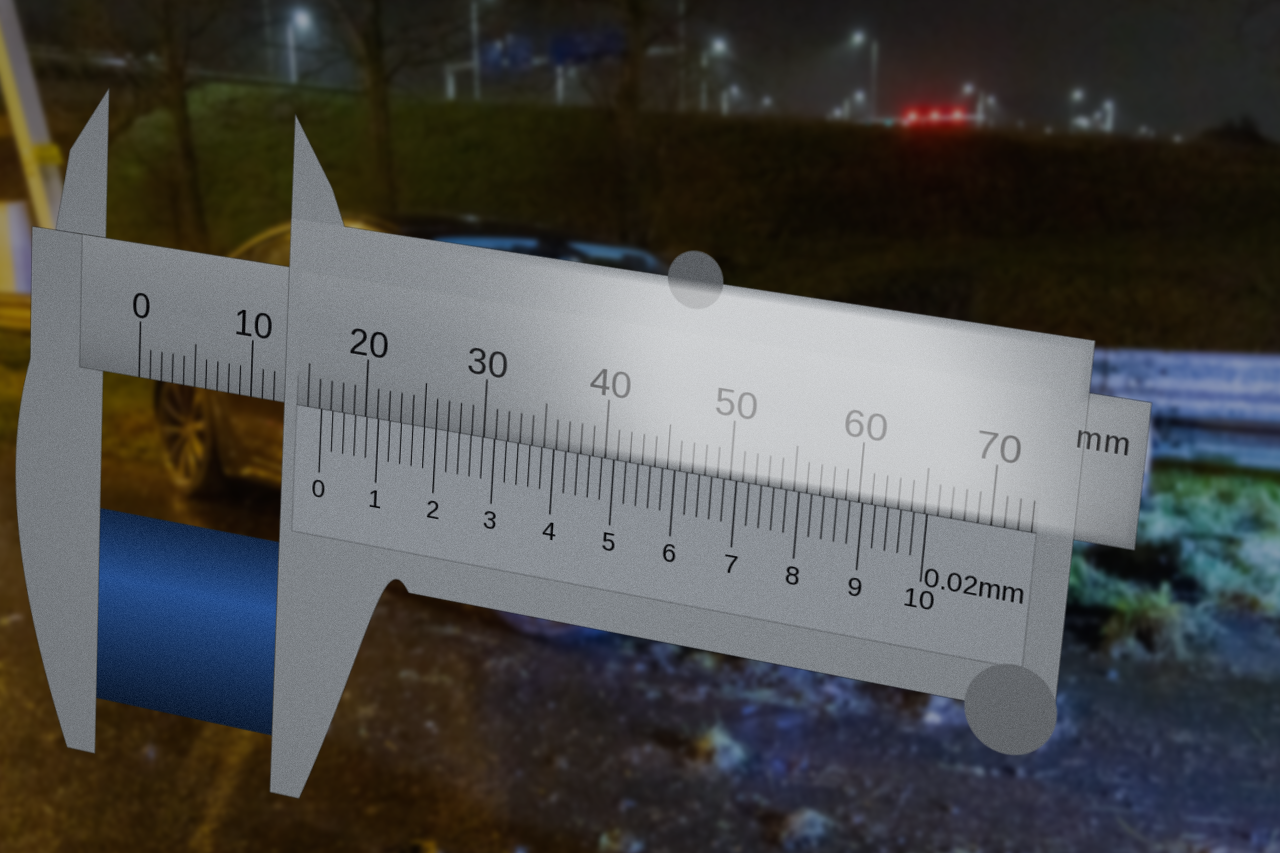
16.2 mm
